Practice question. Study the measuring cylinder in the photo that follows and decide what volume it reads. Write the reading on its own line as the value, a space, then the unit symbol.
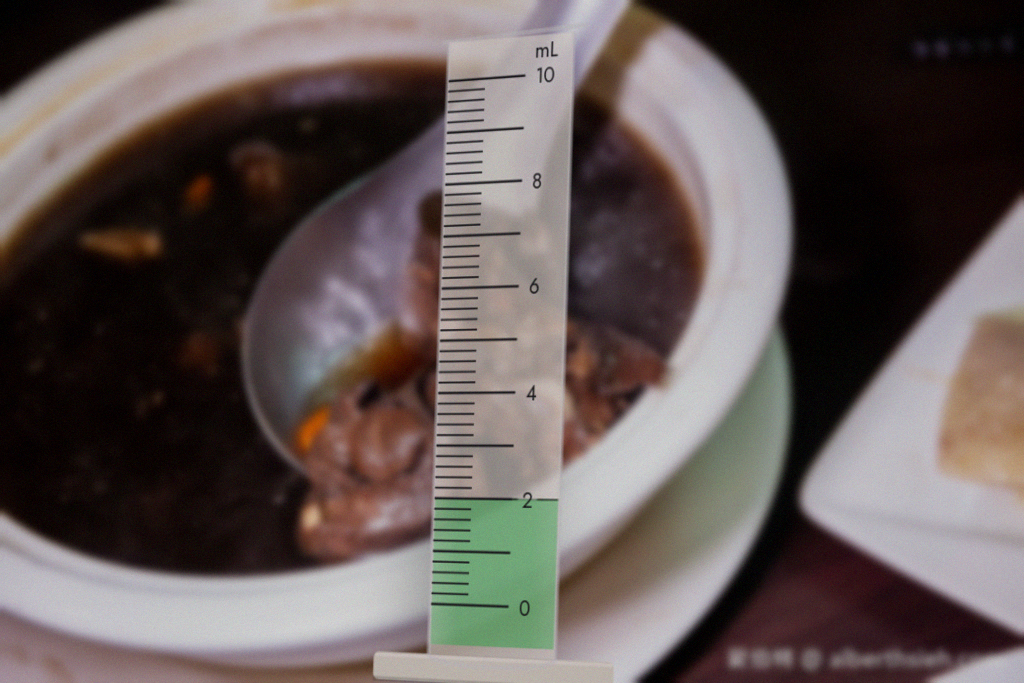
2 mL
